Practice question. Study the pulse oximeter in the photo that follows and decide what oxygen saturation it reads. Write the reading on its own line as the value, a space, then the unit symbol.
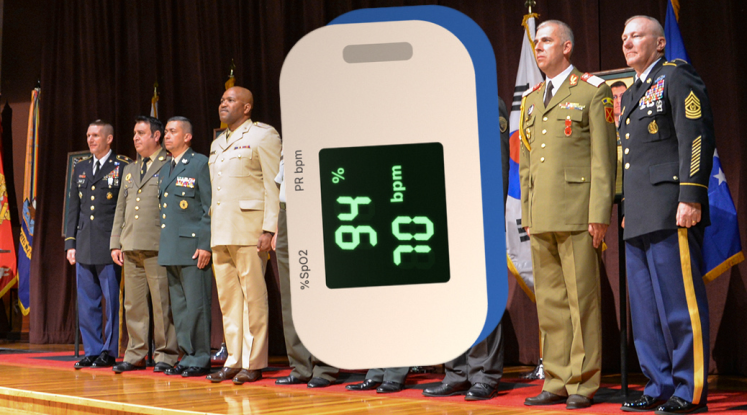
94 %
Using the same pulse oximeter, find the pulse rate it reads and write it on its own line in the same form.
70 bpm
